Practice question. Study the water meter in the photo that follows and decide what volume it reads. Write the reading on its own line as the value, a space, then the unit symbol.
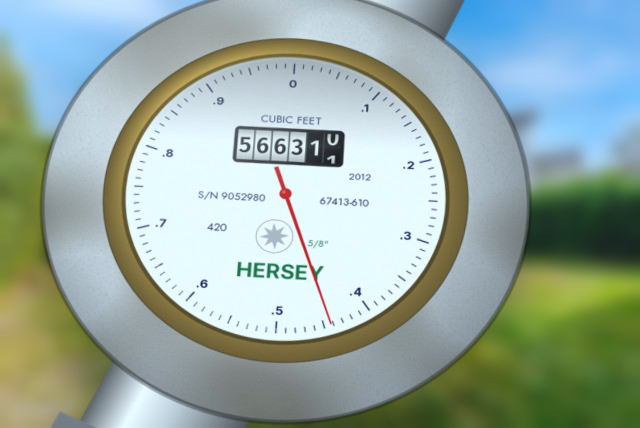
566310.44 ft³
